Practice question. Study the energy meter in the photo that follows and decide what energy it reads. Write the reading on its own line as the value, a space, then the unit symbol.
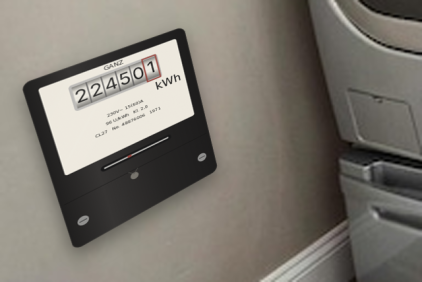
22450.1 kWh
